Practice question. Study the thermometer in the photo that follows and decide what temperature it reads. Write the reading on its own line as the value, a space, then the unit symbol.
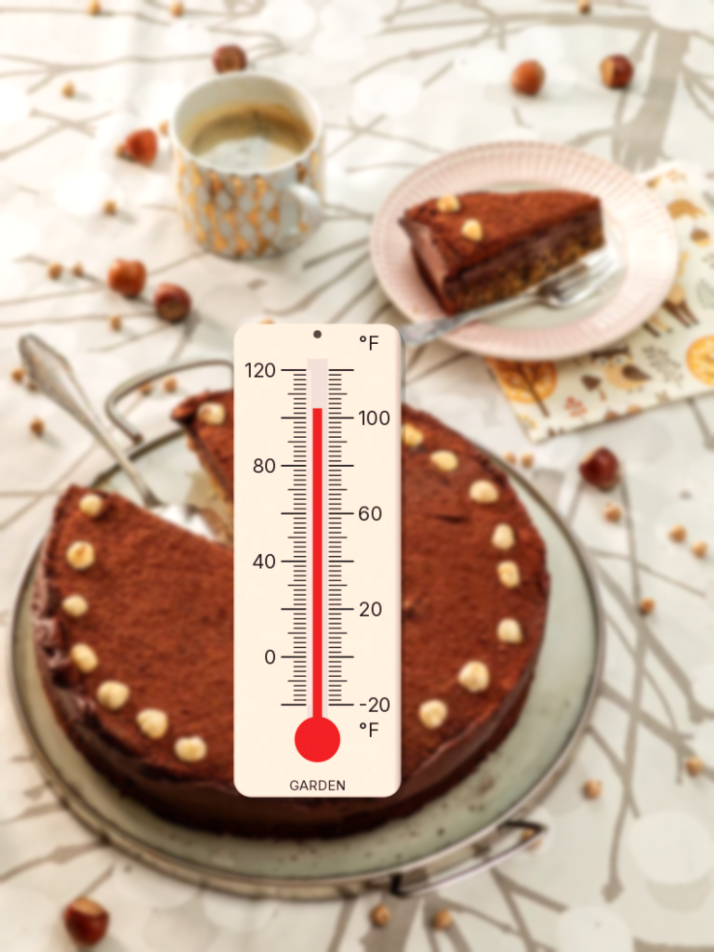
104 °F
